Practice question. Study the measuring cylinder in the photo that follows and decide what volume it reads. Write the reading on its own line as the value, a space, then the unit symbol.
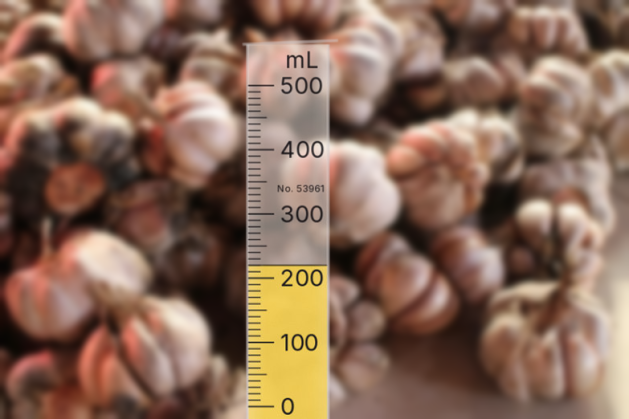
220 mL
